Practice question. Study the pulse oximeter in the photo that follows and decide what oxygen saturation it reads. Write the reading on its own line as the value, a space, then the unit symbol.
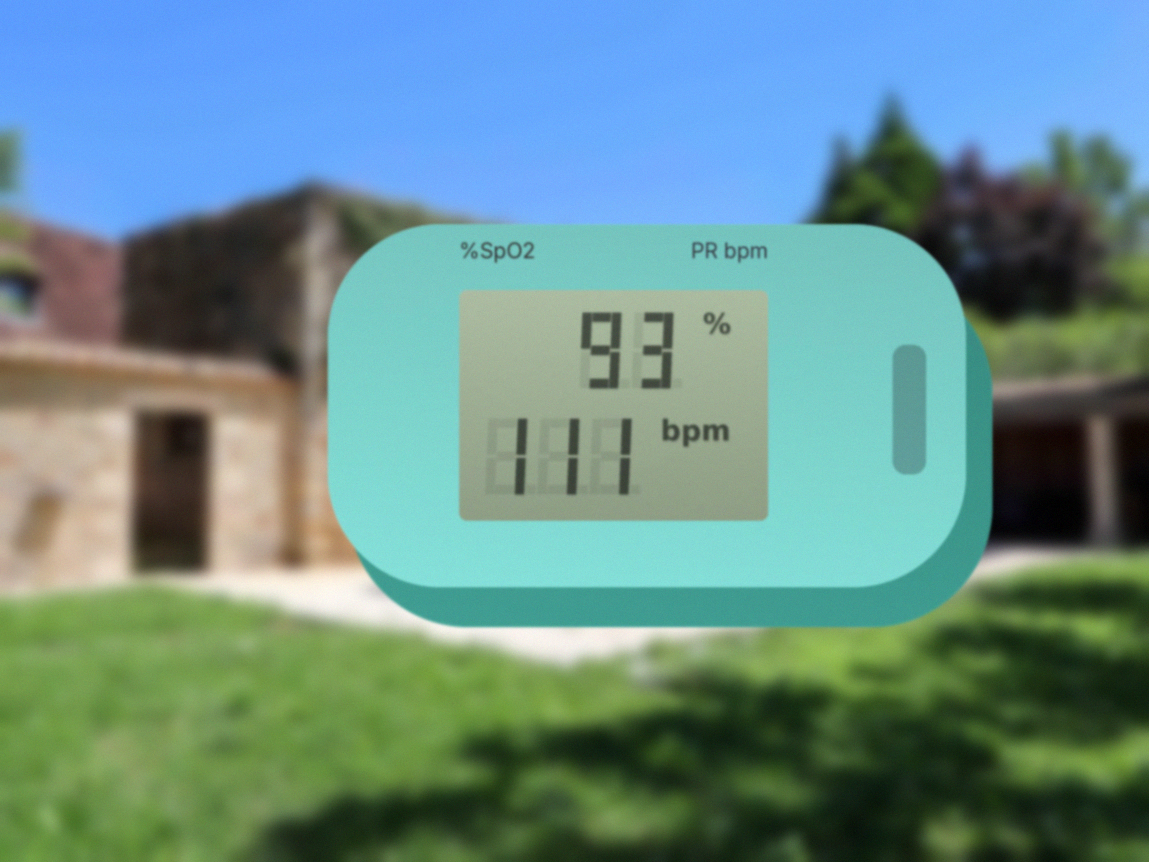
93 %
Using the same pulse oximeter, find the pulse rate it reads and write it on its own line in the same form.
111 bpm
